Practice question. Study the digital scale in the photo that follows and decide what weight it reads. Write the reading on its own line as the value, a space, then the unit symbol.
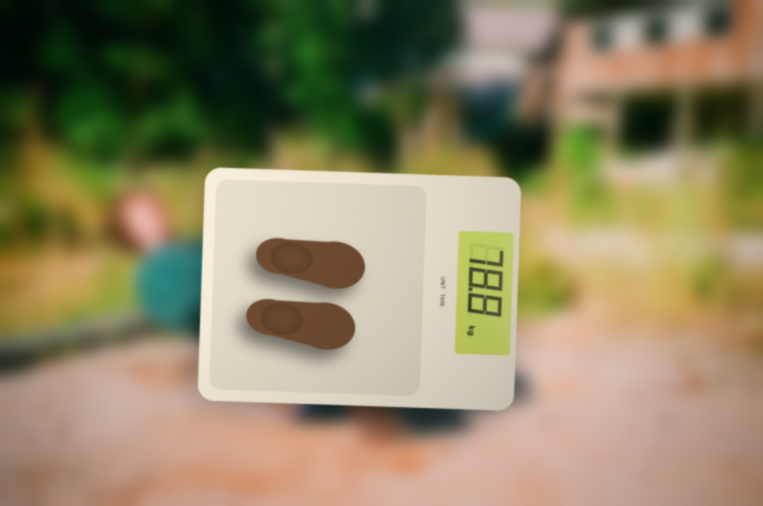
78.8 kg
